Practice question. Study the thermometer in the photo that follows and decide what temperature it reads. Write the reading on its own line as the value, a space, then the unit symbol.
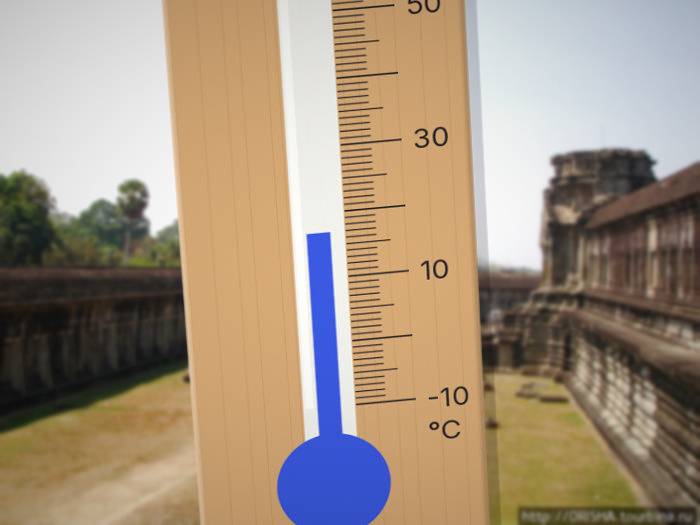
17 °C
